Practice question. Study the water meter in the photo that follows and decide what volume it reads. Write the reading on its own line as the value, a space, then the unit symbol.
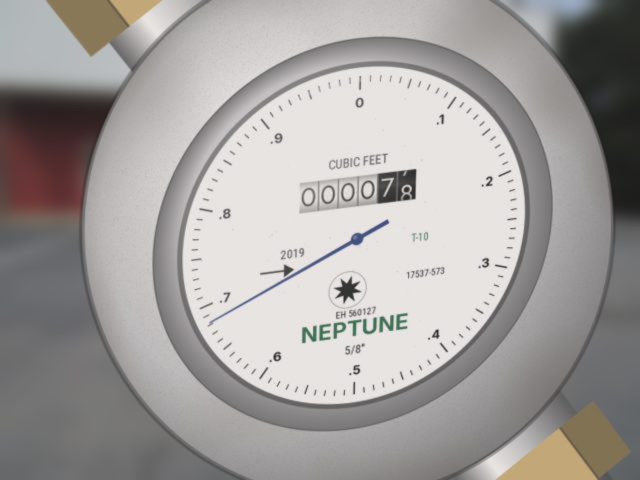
77.68 ft³
